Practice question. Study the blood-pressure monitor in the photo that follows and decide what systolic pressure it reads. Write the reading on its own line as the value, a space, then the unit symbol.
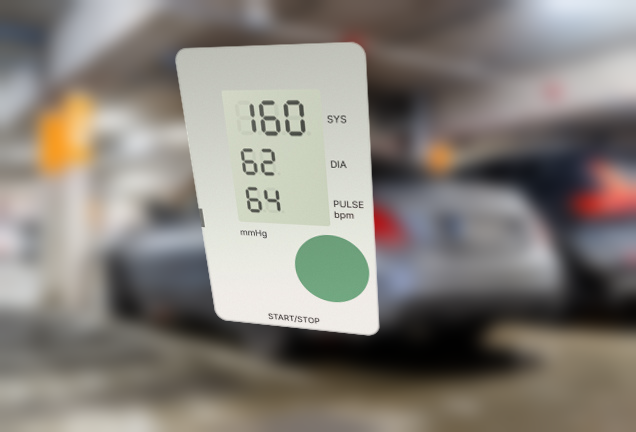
160 mmHg
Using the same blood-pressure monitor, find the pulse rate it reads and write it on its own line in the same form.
64 bpm
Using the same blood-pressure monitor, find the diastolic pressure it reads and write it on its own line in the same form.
62 mmHg
